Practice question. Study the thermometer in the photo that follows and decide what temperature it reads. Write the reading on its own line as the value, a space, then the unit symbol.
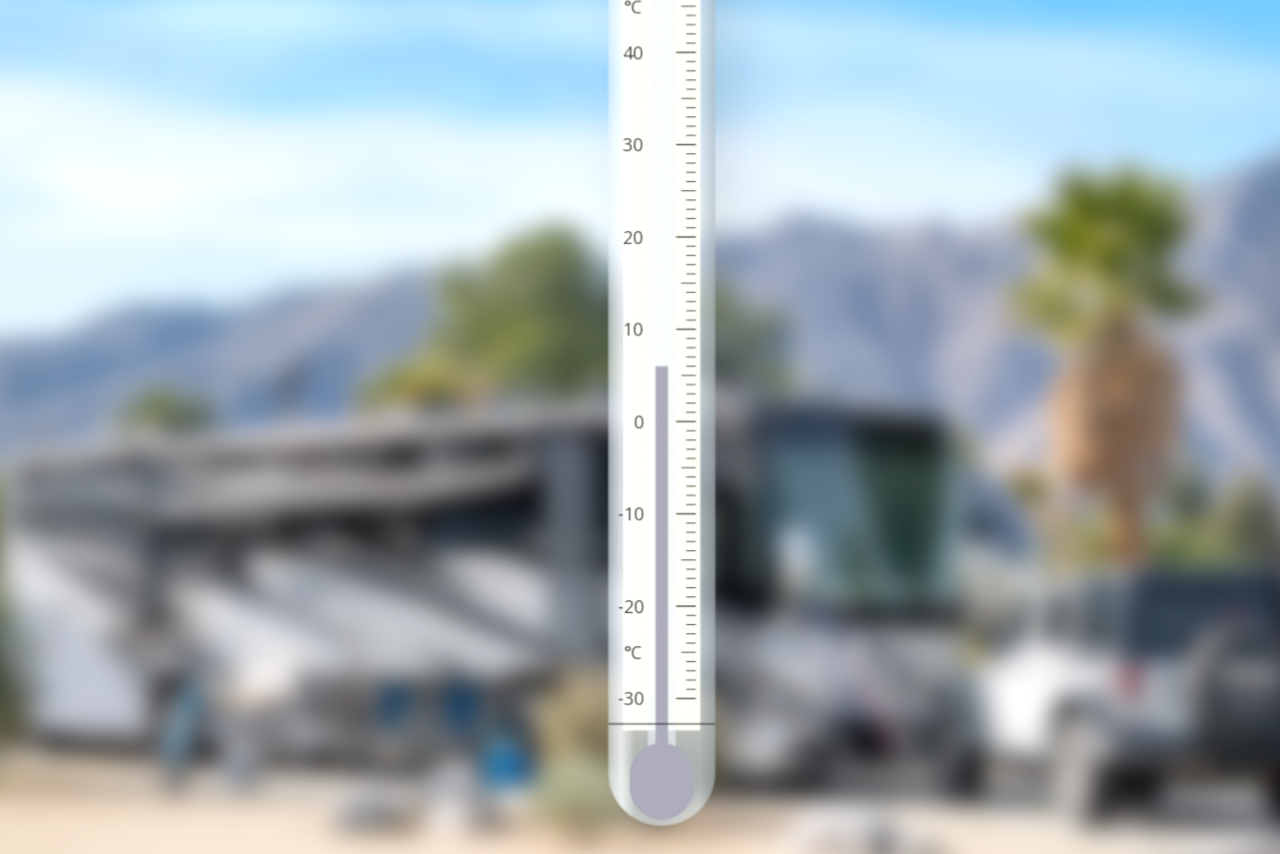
6 °C
